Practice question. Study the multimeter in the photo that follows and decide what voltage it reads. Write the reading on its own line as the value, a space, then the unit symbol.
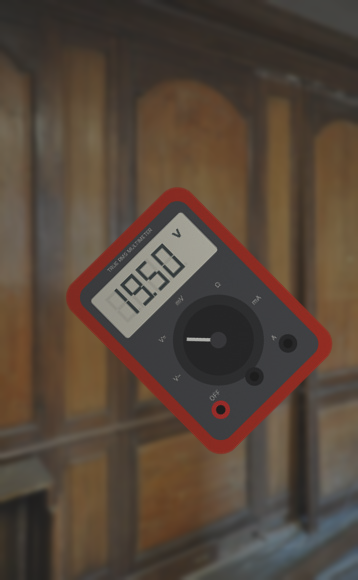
19.50 V
